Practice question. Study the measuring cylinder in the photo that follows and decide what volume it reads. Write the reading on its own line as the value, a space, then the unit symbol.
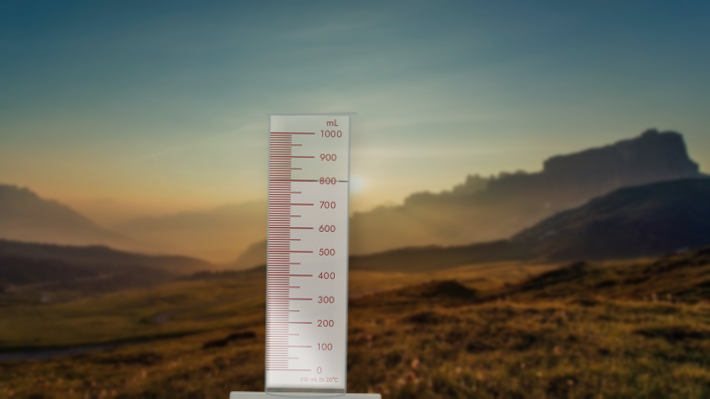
800 mL
